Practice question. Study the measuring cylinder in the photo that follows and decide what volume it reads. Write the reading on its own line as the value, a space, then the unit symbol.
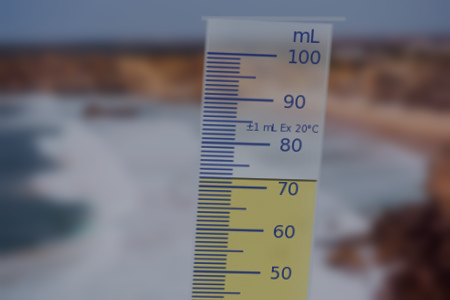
72 mL
